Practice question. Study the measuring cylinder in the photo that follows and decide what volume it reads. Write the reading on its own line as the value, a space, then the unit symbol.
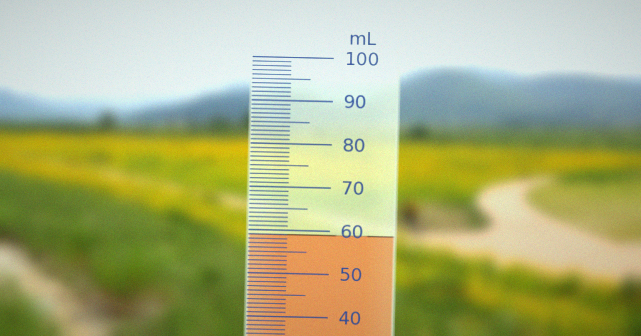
59 mL
